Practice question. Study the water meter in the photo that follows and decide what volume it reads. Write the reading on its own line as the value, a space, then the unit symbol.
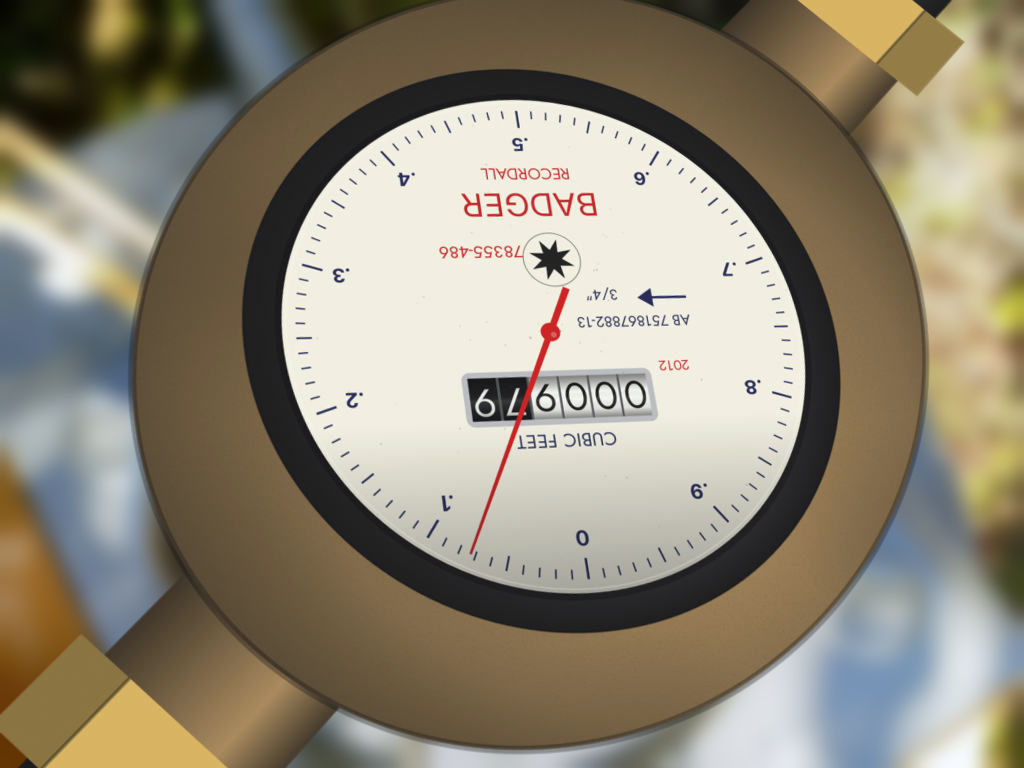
979.07 ft³
